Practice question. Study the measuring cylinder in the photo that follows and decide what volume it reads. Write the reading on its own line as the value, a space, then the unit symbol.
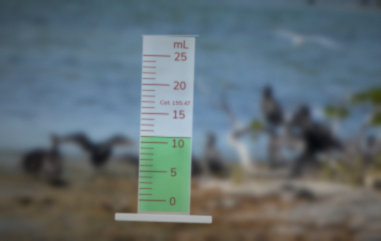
11 mL
